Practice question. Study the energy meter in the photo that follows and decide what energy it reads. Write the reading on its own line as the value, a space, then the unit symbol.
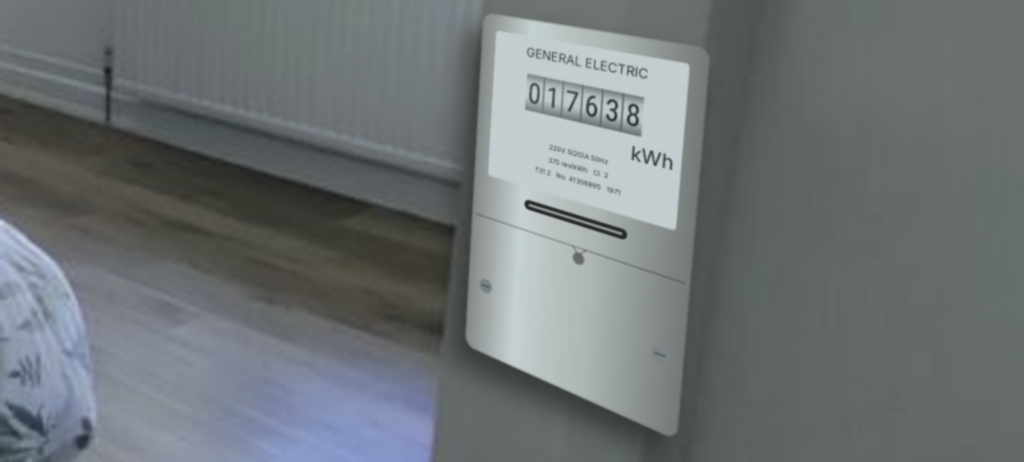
17638 kWh
